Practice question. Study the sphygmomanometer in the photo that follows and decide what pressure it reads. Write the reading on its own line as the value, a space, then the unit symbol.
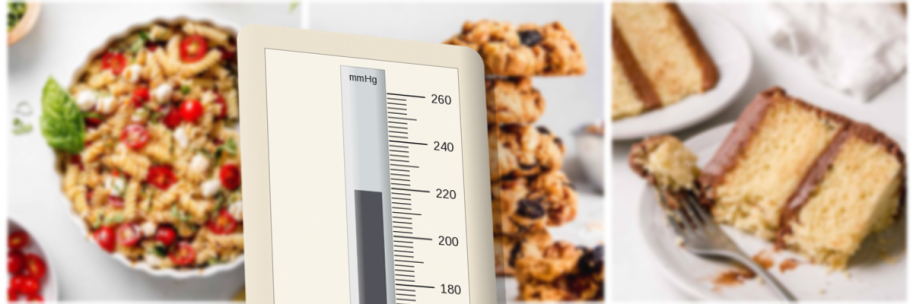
218 mmHg
